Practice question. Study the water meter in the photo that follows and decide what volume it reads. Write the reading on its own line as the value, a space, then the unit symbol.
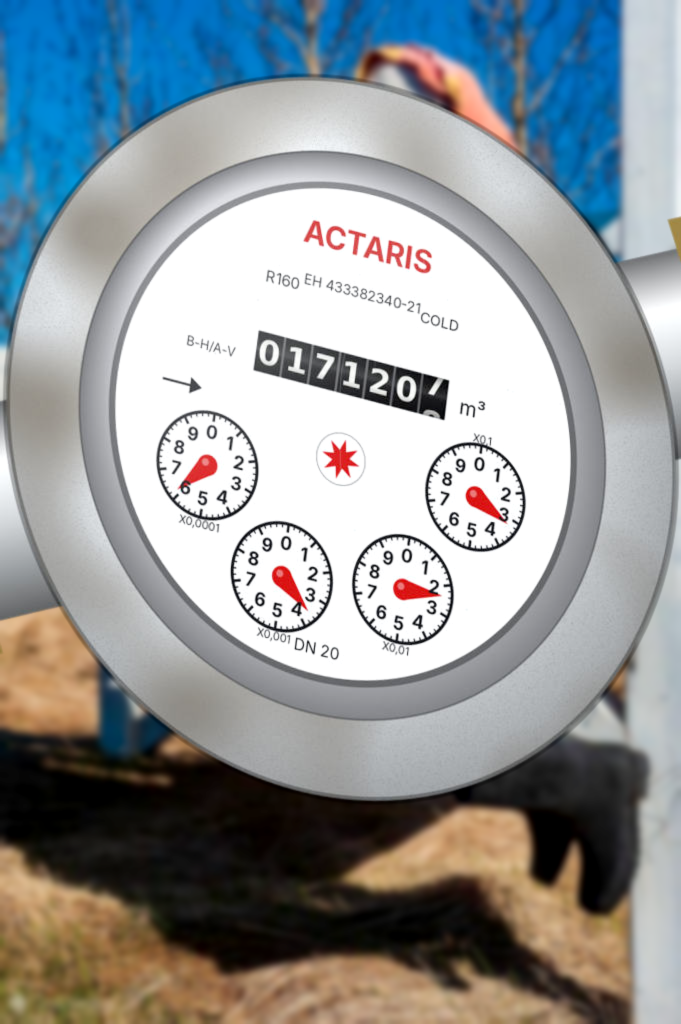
171207.3236 m³
